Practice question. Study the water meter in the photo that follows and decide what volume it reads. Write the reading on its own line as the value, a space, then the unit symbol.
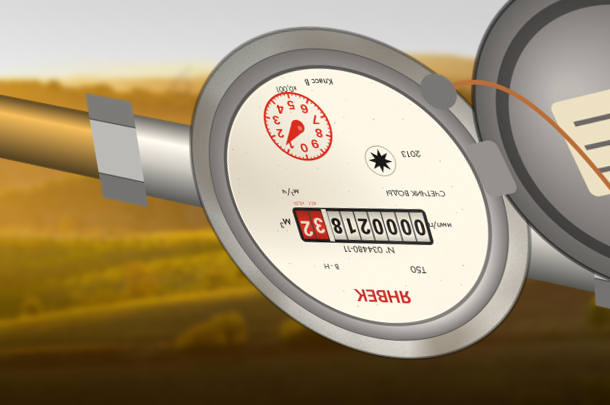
218.321 m³
